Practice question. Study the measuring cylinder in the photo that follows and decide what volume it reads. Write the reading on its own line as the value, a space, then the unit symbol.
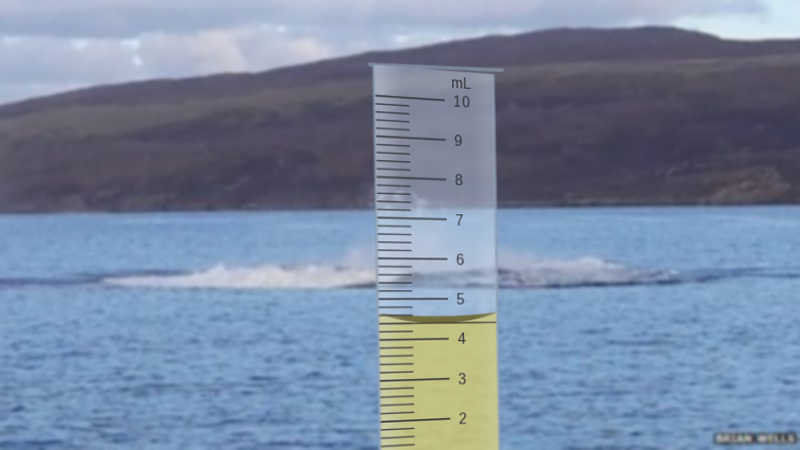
4.4 mL
